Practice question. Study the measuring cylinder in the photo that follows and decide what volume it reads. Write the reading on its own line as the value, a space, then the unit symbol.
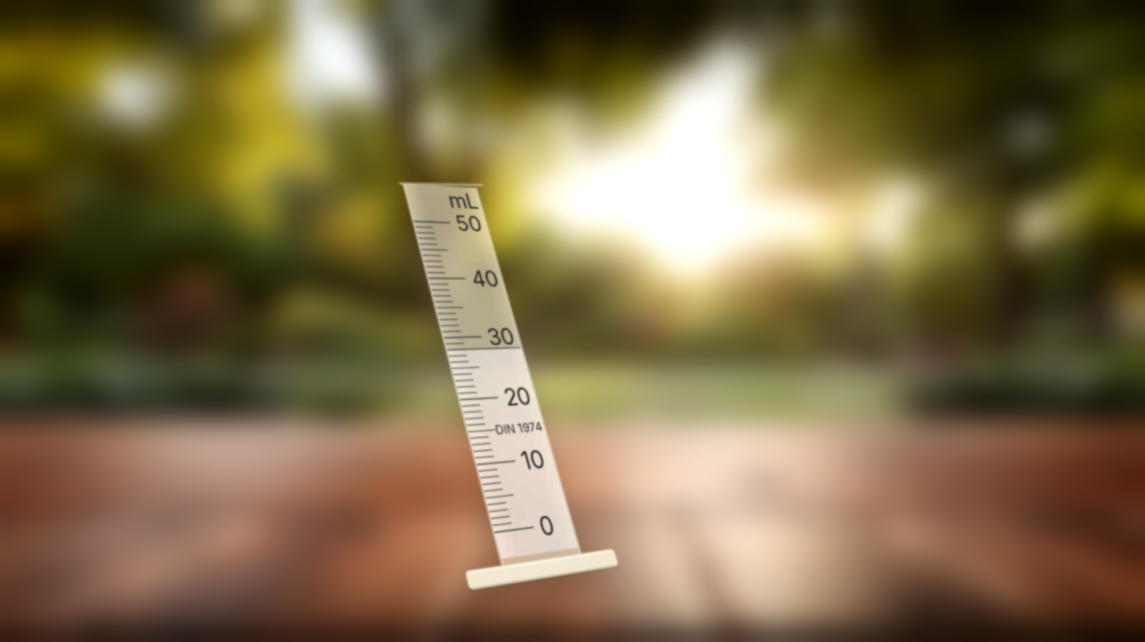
28 mL
